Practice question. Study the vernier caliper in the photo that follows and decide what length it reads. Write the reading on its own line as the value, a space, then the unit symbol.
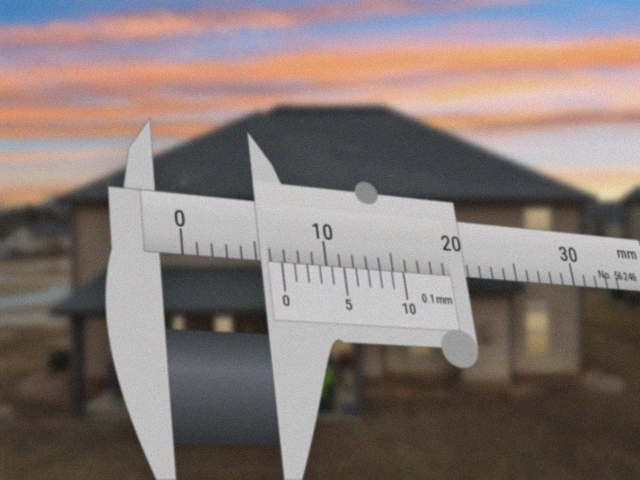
6.8 mm
